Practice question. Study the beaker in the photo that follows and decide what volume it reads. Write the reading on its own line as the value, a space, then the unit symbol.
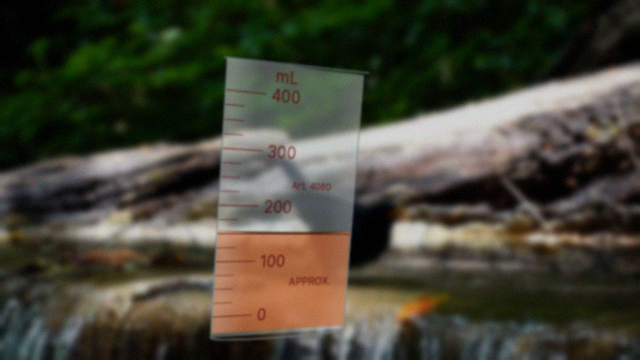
150 mL
